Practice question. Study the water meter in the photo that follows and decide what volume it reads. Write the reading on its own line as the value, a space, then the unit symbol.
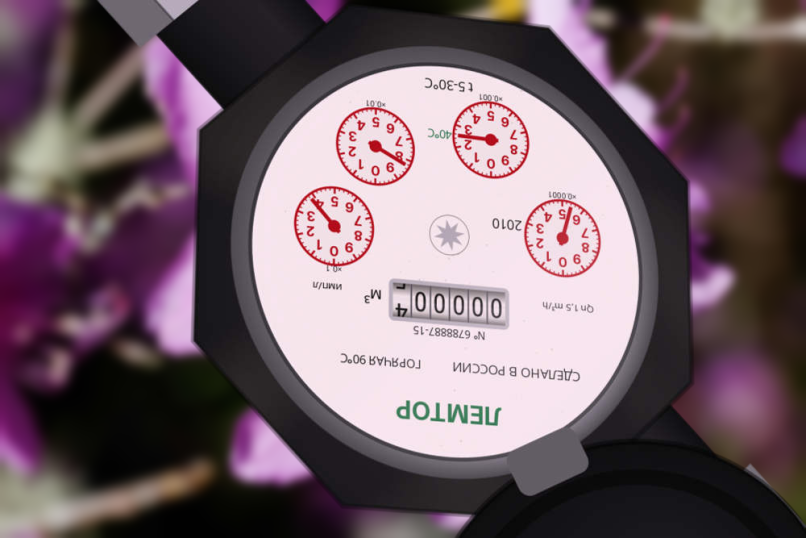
4.3825 m³
